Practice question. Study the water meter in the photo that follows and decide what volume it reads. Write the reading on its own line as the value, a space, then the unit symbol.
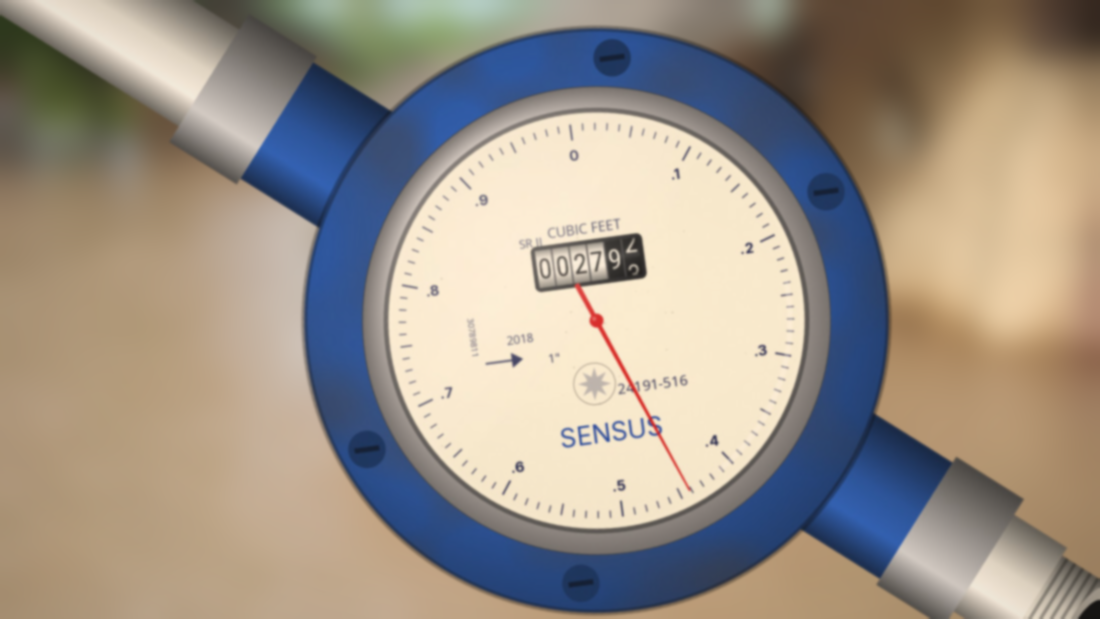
2792.44 ft³
